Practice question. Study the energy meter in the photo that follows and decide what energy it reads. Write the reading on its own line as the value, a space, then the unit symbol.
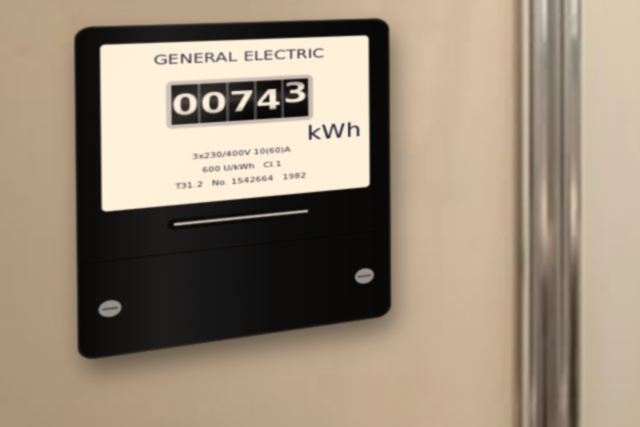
743 kWh
